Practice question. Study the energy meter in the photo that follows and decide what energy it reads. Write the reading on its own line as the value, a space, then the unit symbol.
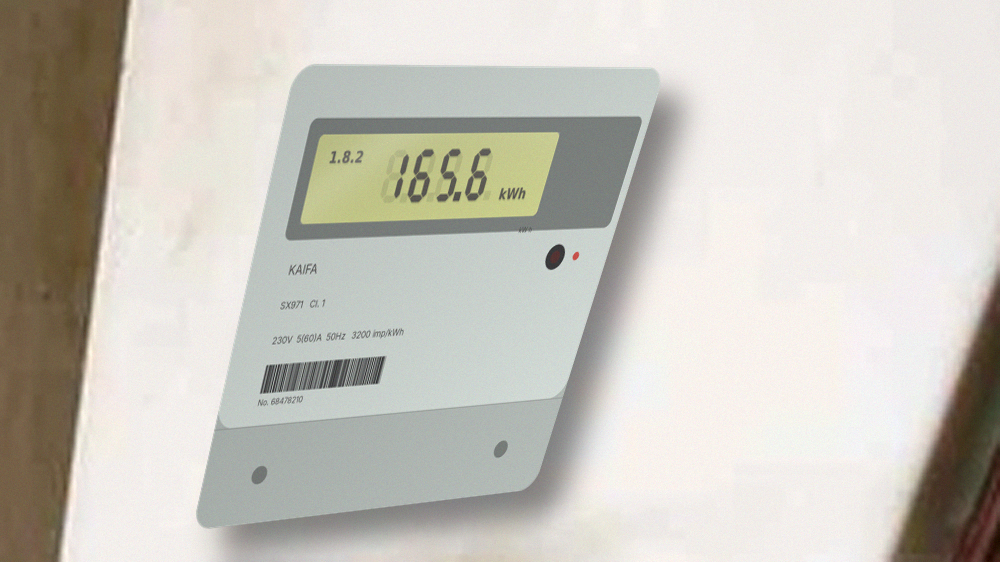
165.6 kWh
